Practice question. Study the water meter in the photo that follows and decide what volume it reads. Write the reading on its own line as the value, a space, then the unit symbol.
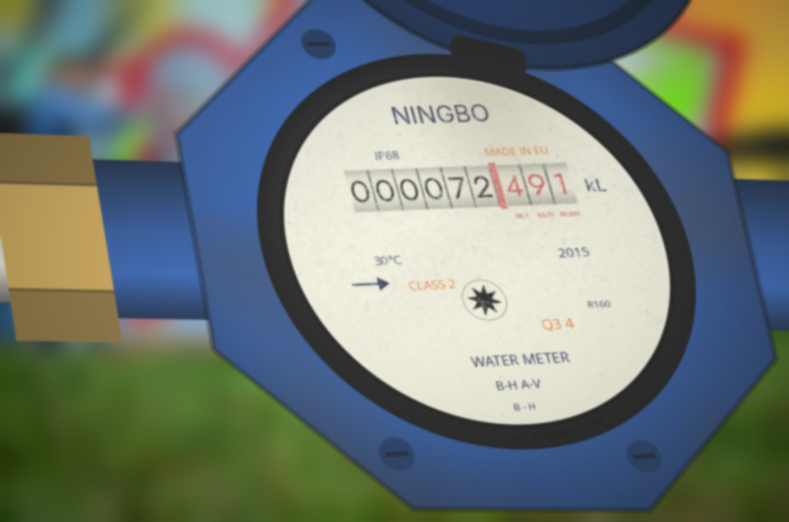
72.491 kL
